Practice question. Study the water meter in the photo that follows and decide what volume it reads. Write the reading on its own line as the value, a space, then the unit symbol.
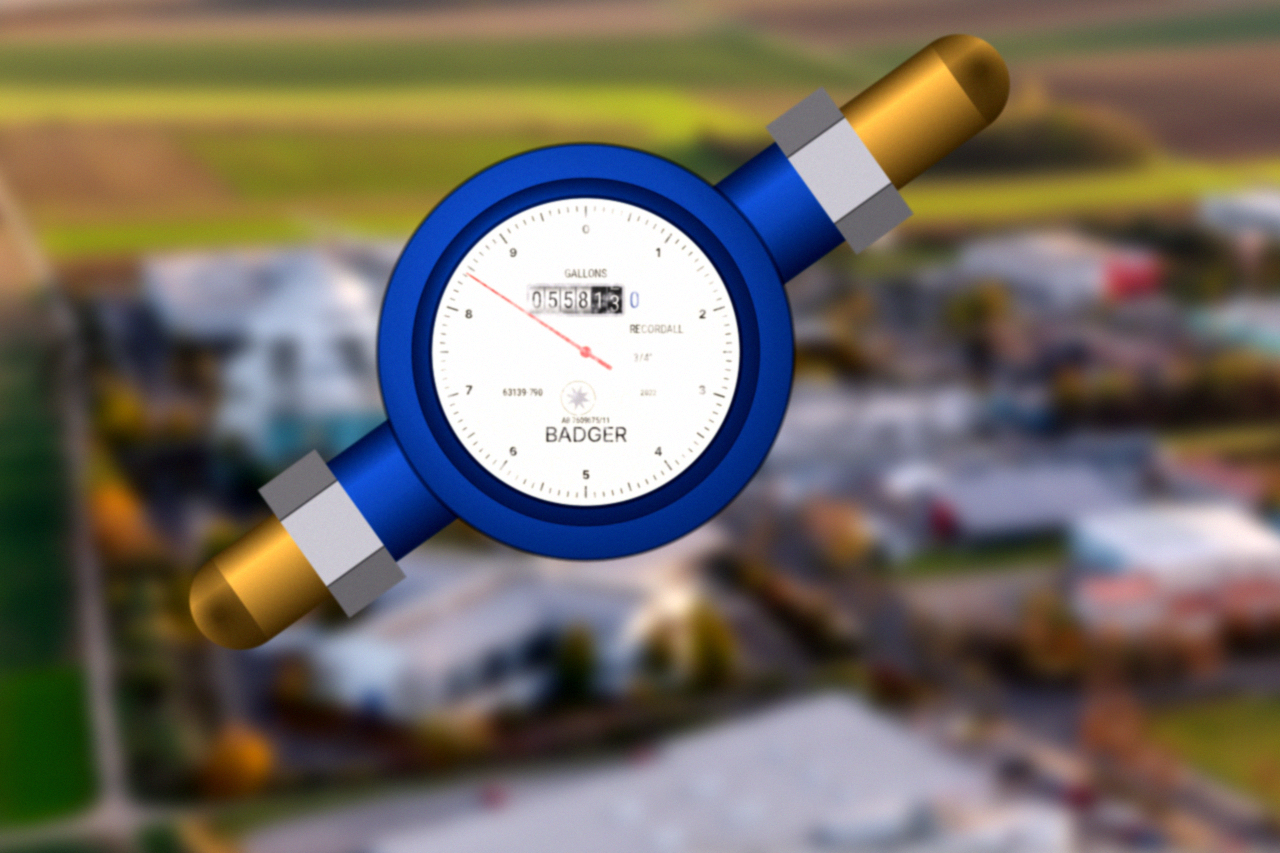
558128.4 gal
